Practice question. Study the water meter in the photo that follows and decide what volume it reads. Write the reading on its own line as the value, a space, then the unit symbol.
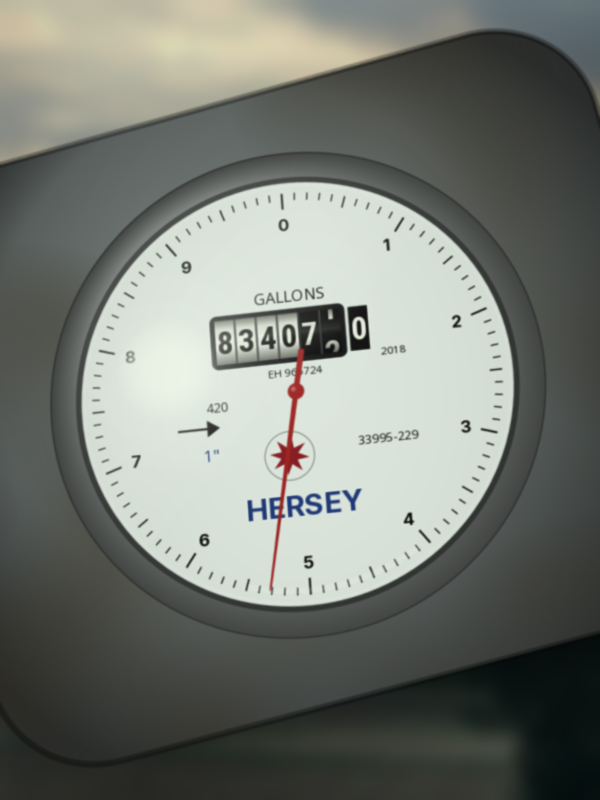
8340715.3 gal
